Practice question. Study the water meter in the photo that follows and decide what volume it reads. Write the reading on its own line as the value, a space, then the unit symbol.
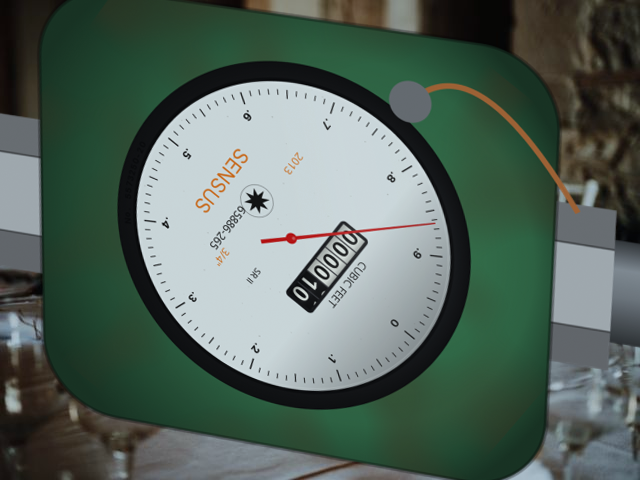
9.86 ft³
